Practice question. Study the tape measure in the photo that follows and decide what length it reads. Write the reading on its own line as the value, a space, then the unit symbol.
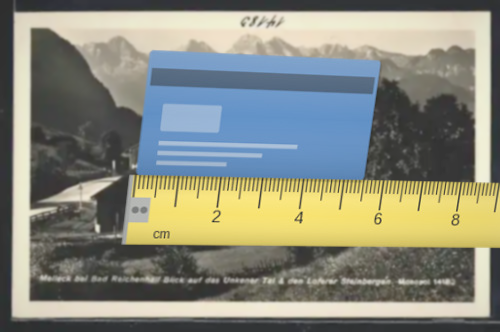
5.5 cm
